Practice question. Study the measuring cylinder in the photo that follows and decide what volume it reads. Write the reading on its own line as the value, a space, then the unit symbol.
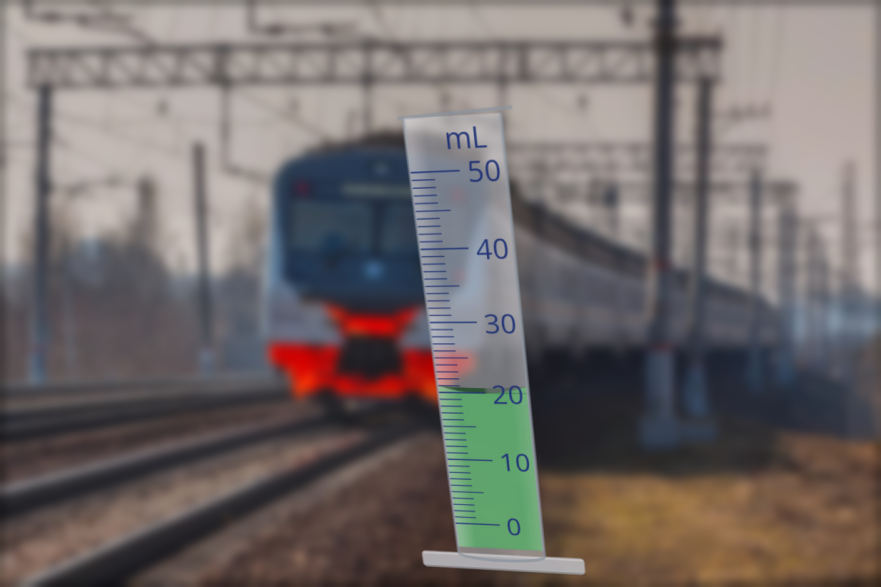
20 mL
